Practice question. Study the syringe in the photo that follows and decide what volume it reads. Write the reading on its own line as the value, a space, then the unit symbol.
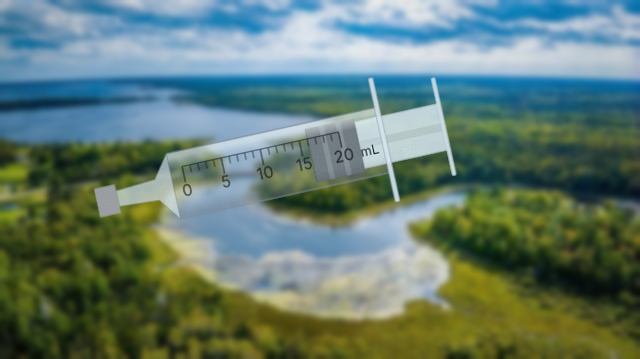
16 mL
